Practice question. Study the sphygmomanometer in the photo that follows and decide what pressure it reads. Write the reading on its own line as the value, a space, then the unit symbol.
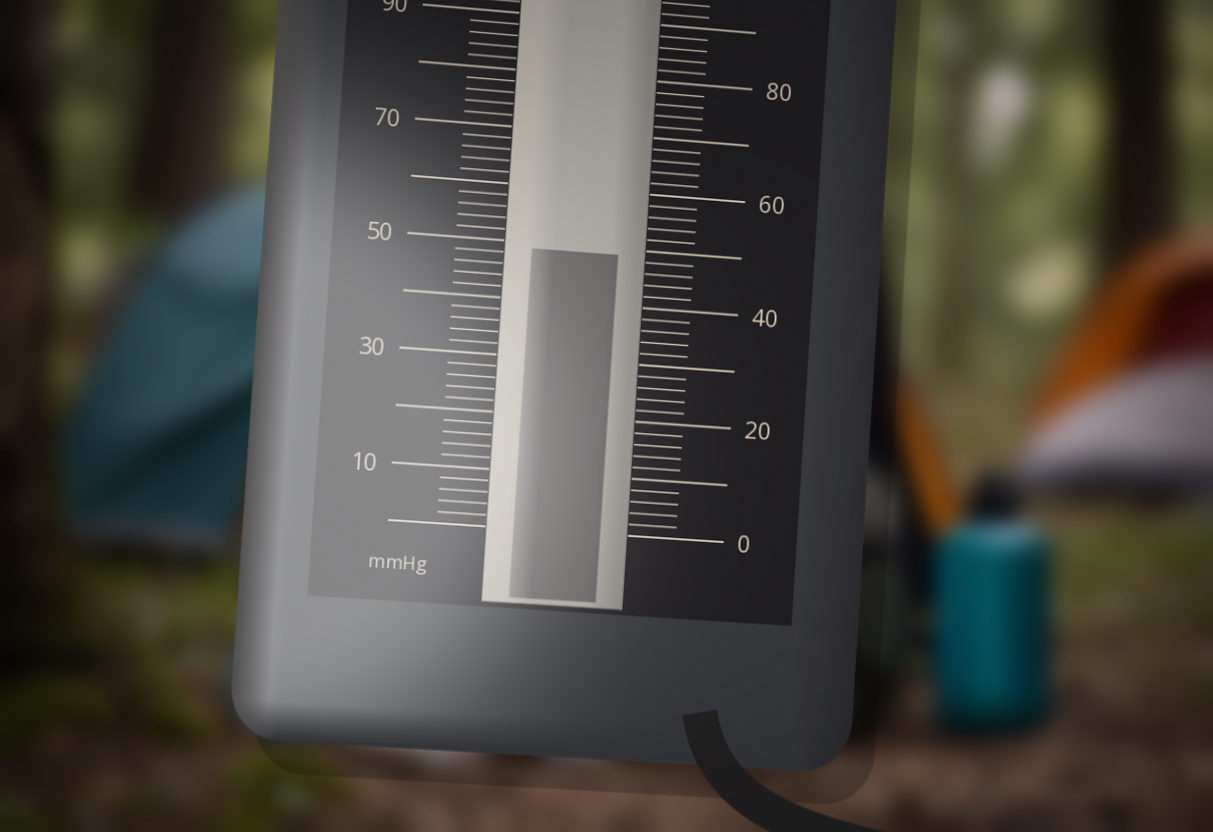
49 mmHg
